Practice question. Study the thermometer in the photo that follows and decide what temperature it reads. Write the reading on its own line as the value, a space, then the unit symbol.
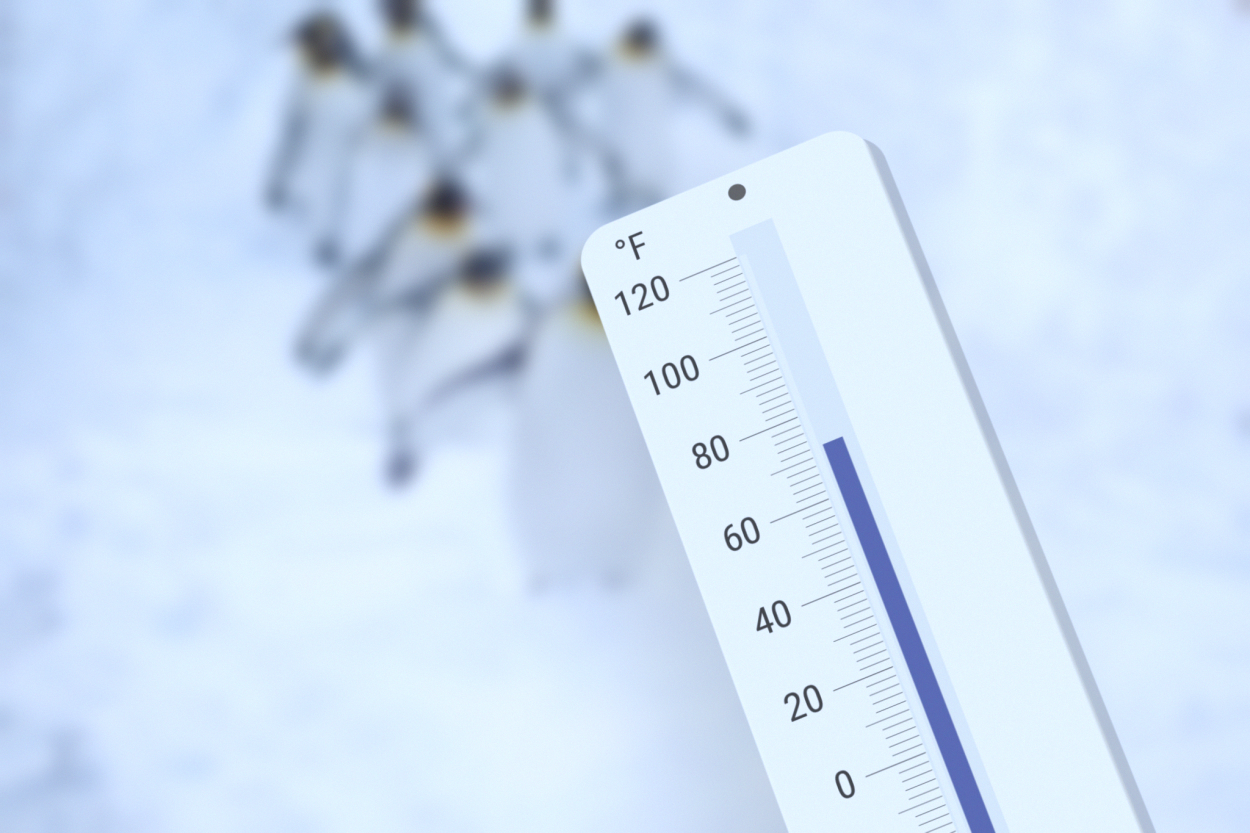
72 °F
